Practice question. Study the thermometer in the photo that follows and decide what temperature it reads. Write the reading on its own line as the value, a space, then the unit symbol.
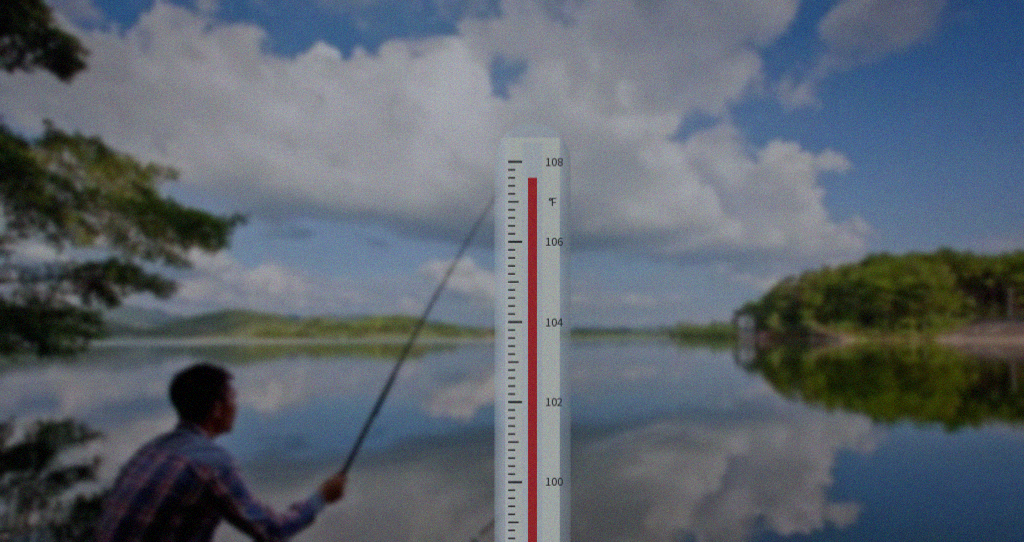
107.6 °F
